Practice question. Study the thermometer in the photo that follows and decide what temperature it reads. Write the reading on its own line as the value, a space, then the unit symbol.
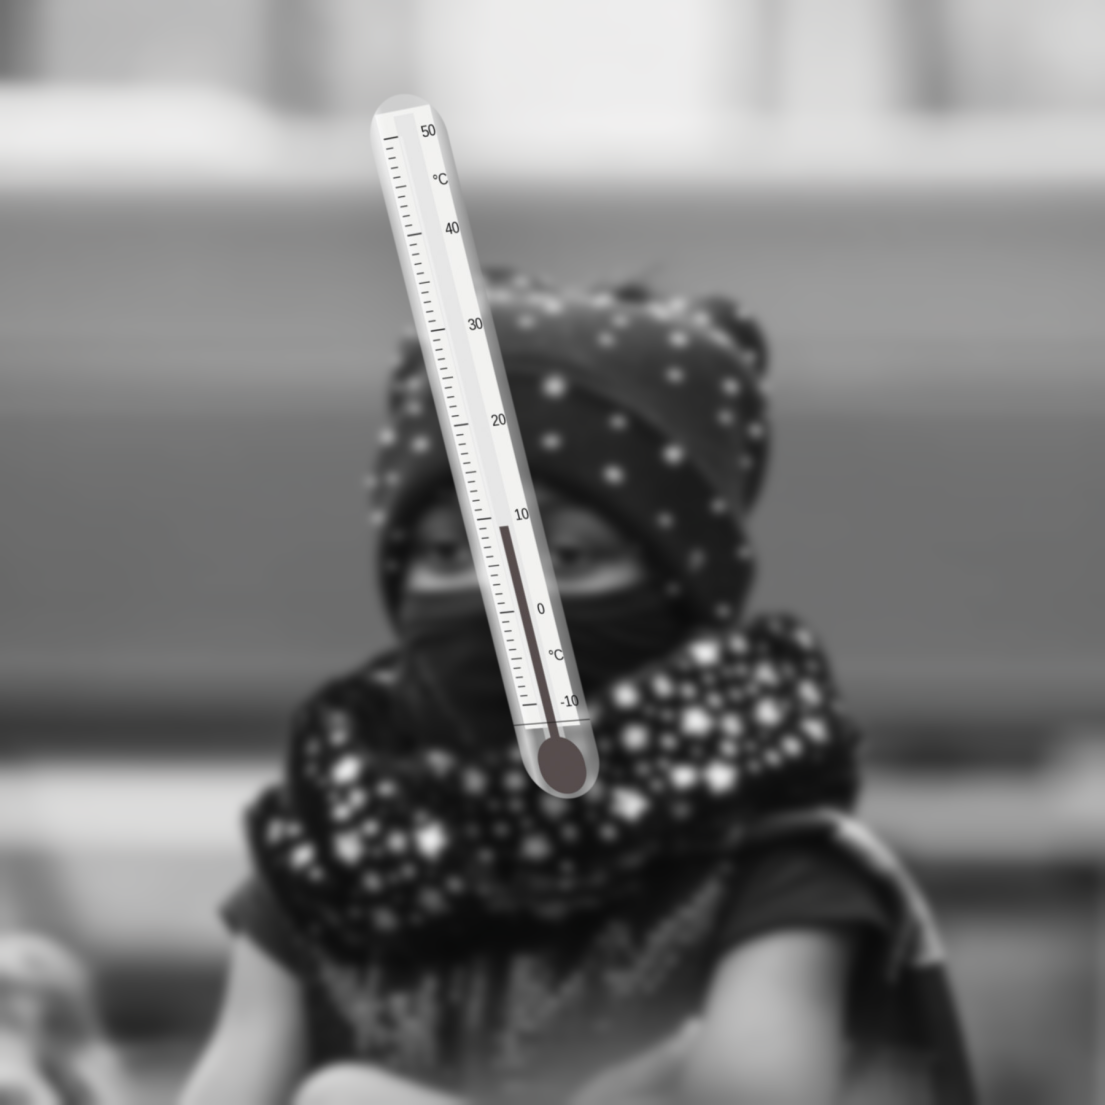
9 °C
